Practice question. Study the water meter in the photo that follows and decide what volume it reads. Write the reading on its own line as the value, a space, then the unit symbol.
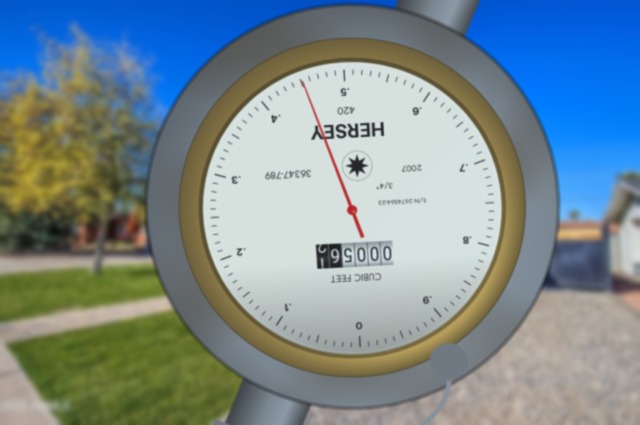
561.45 ft³
